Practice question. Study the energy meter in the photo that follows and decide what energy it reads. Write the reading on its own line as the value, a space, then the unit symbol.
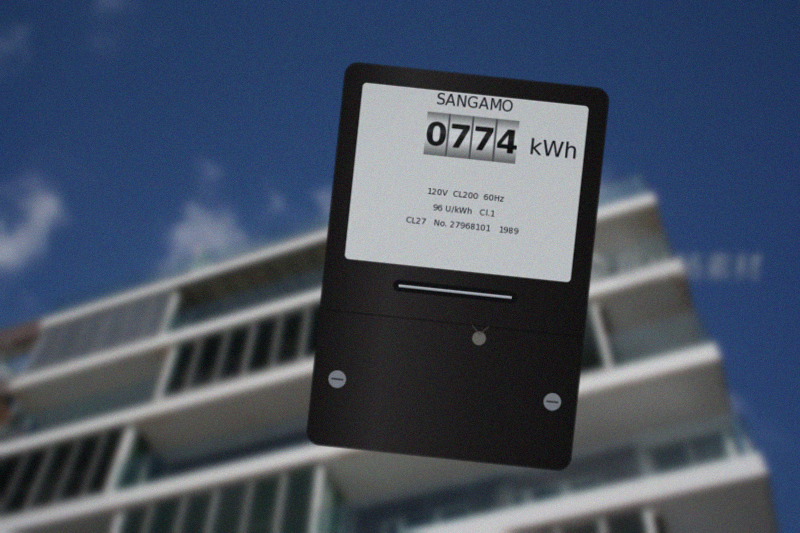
774 kWh
